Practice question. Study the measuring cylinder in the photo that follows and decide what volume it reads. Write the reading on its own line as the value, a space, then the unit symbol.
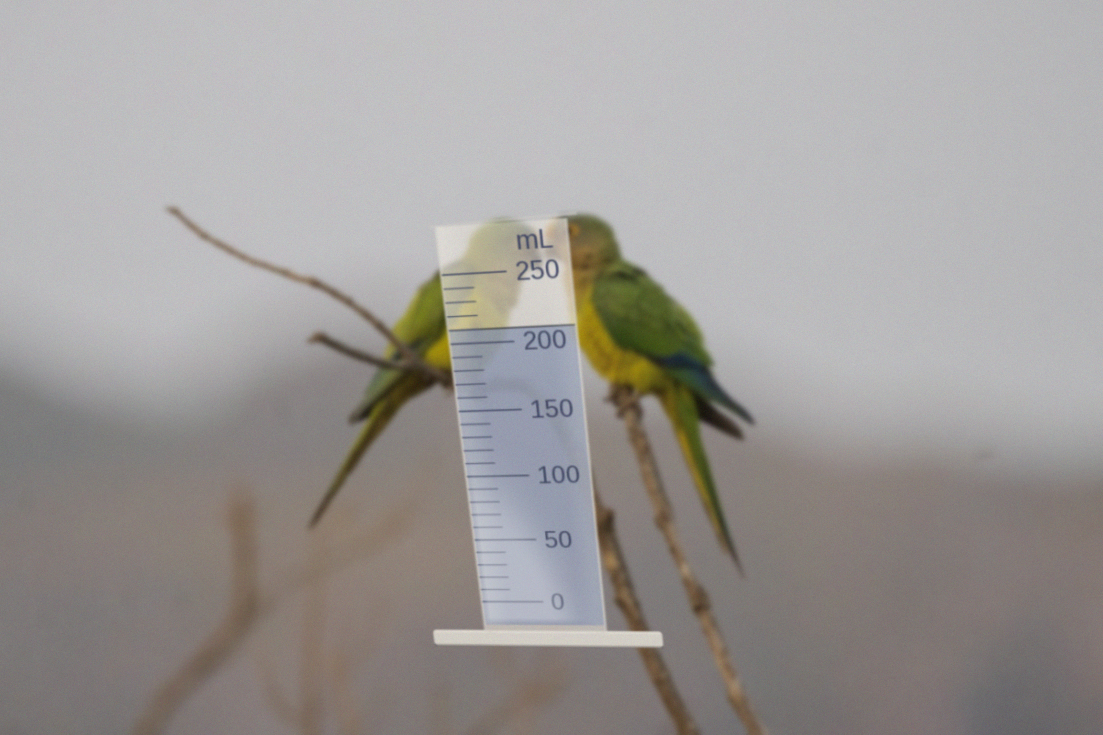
210 mL
